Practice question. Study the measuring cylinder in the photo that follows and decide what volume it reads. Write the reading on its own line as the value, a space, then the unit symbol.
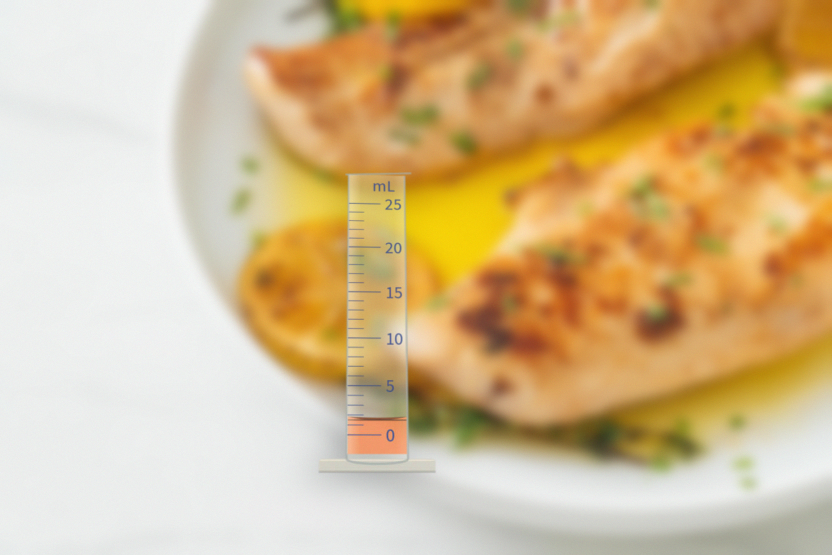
1.5 mL
